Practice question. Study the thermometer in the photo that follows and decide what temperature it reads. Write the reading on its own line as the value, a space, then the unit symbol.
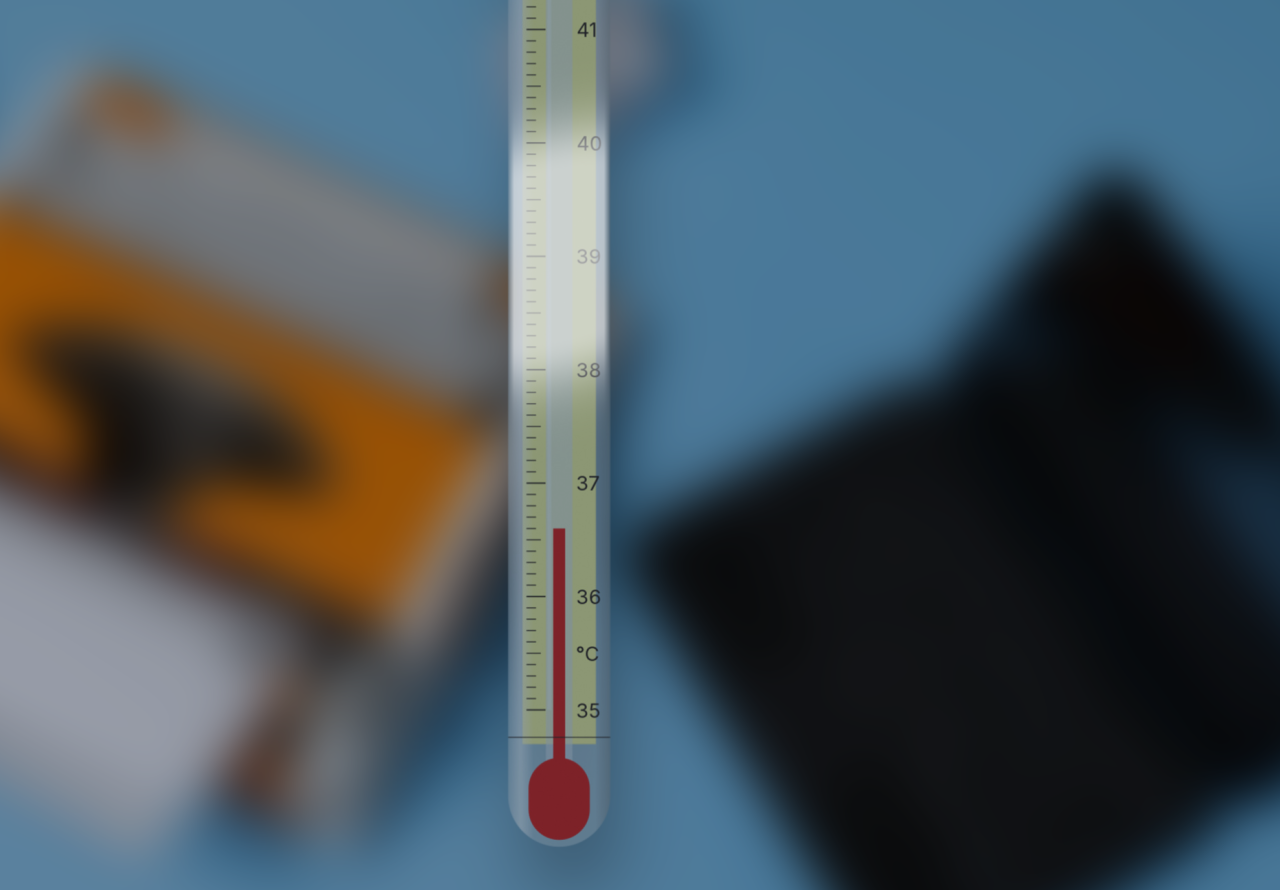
36.6 °C
